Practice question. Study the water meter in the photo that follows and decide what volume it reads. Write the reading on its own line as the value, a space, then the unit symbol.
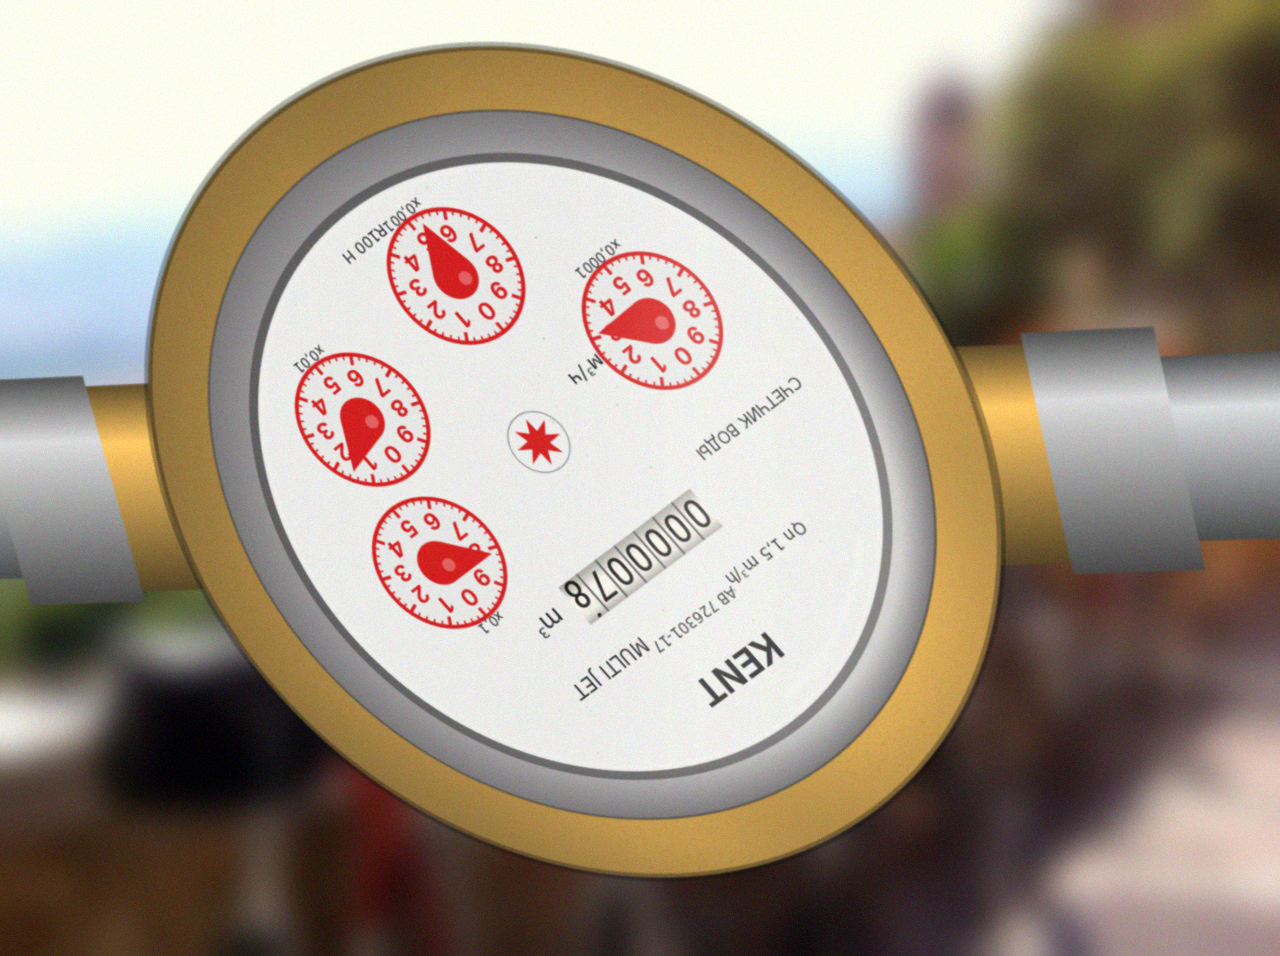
77.8153 m³
